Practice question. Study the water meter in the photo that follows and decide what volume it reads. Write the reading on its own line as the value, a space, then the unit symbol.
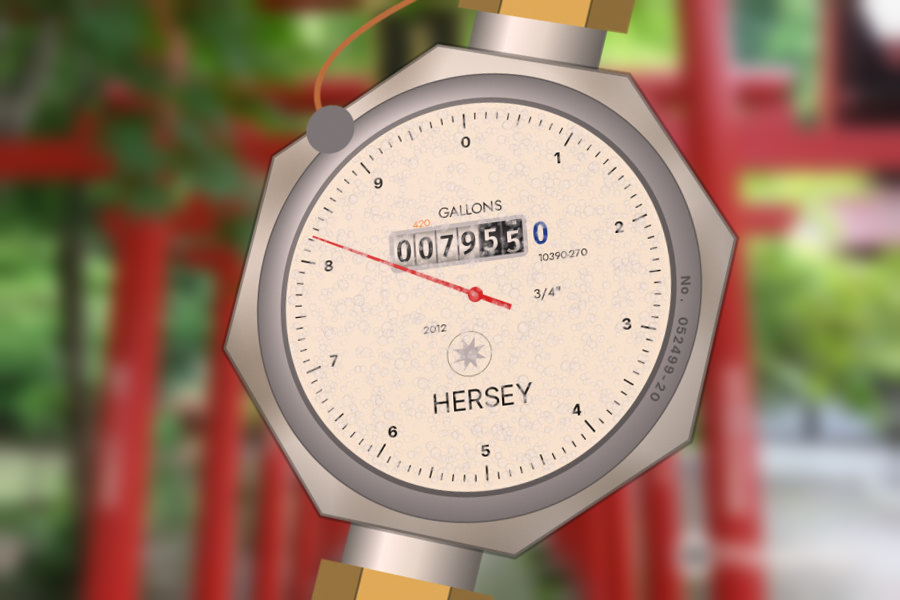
79548.2 gal
